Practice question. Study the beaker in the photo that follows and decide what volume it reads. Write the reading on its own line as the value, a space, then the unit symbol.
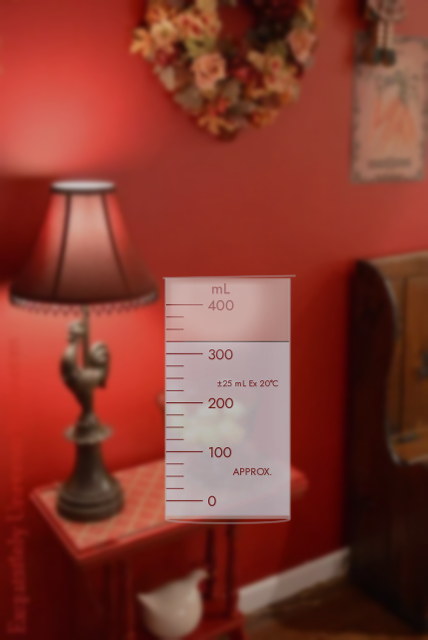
325 mL
